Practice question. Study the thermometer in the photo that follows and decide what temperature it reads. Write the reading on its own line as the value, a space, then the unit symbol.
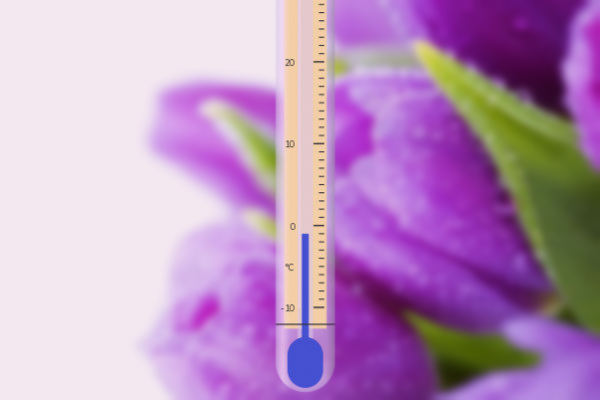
-1 °C
